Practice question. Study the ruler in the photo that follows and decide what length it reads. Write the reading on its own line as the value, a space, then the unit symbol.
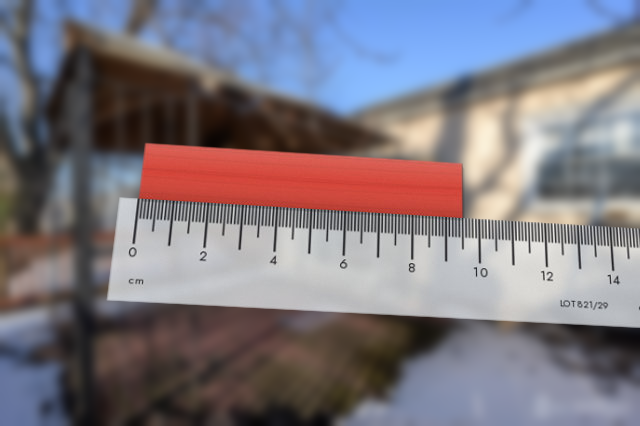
9.5 cm
